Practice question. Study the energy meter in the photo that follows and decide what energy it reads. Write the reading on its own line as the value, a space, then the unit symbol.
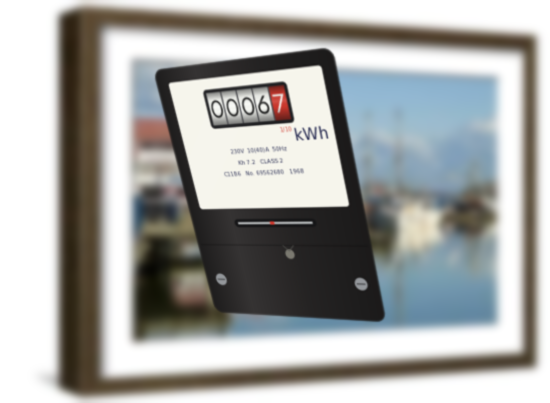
6.7 kWh
